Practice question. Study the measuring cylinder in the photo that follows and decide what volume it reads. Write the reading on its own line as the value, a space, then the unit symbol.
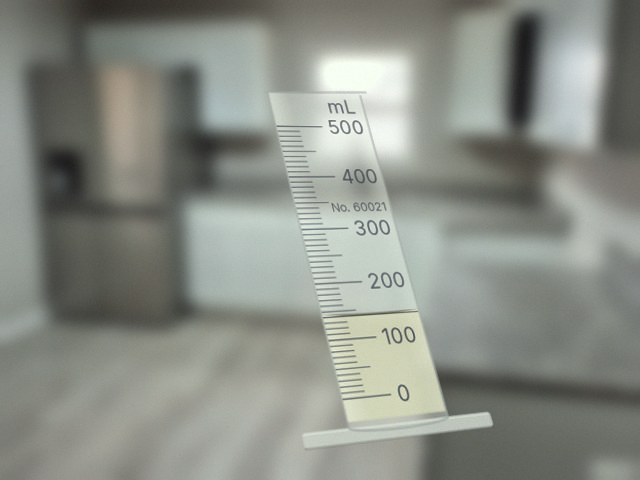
140 mL
